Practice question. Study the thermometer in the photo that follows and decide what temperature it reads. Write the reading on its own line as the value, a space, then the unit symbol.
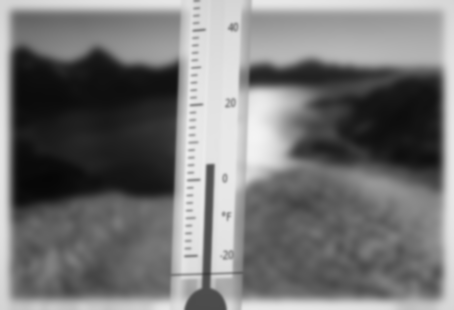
4 °F
